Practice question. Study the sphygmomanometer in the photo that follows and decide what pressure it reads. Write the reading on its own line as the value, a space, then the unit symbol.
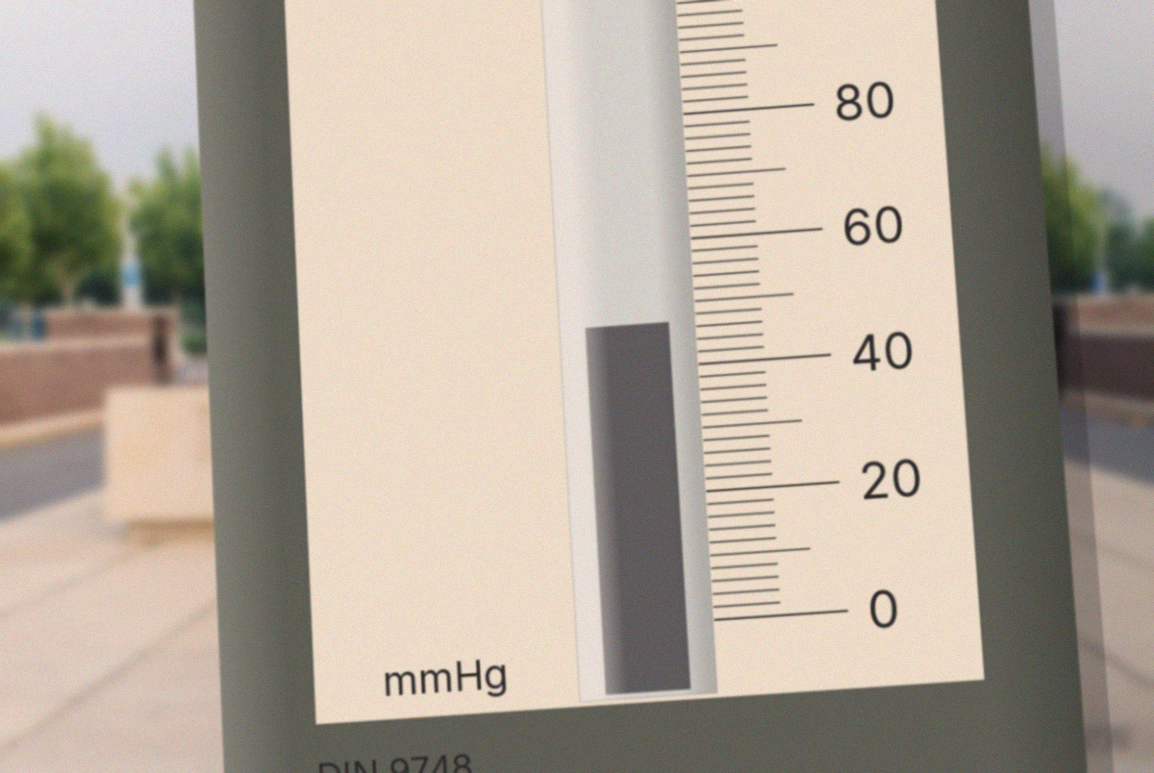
47 mmHg
